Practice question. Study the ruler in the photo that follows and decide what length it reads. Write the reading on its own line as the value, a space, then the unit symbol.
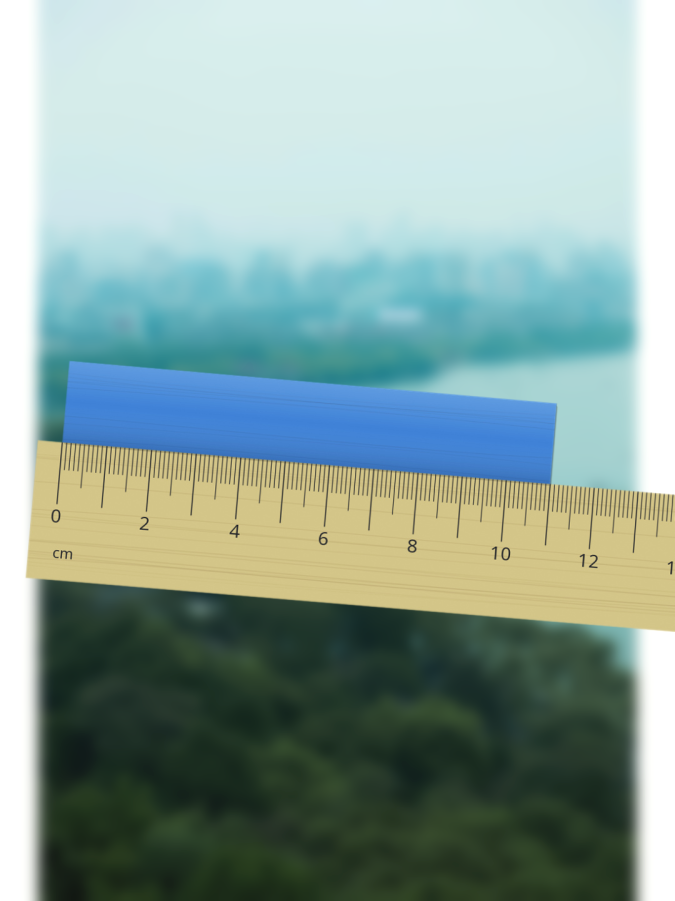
11 cm
